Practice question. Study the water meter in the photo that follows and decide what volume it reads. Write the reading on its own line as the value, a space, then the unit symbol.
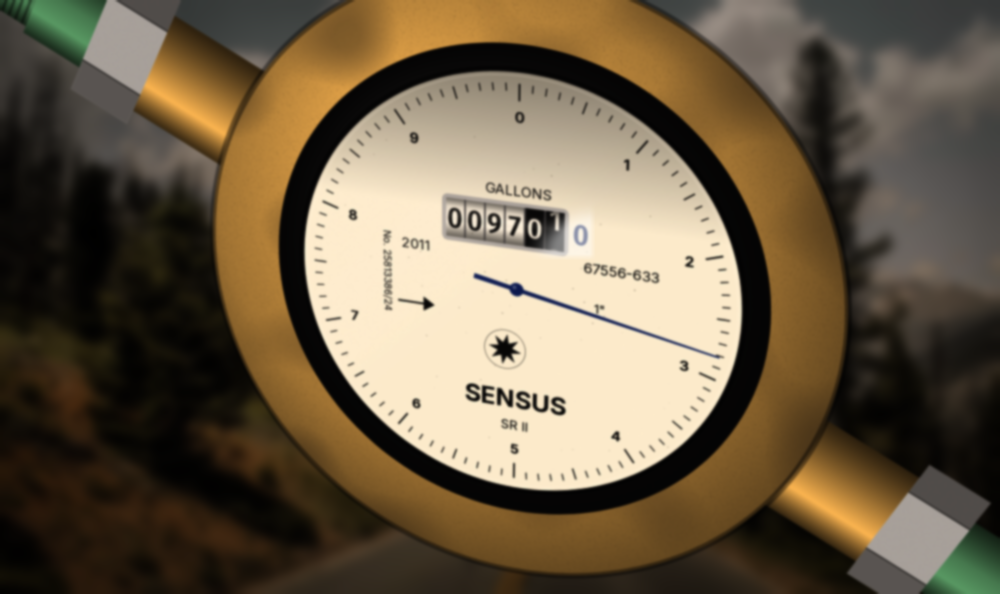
97012.8 gal
